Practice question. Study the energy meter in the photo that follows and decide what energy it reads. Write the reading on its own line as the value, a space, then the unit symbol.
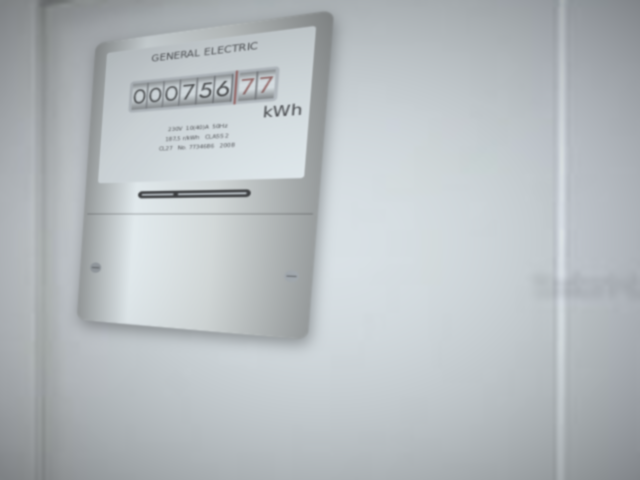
756.77 kWh
